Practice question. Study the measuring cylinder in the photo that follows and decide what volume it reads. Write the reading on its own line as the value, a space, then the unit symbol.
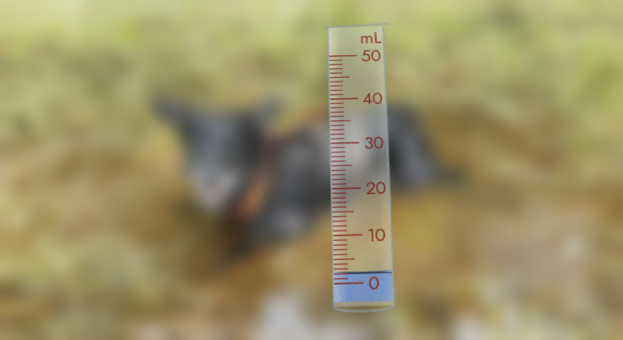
2 mL
